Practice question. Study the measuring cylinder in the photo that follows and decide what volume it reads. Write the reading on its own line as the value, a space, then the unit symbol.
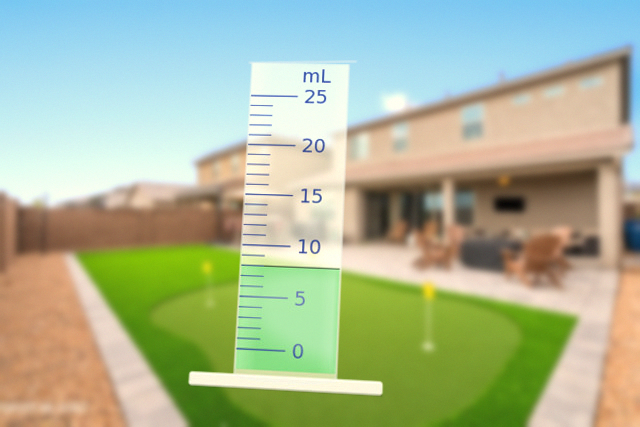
8 mL
